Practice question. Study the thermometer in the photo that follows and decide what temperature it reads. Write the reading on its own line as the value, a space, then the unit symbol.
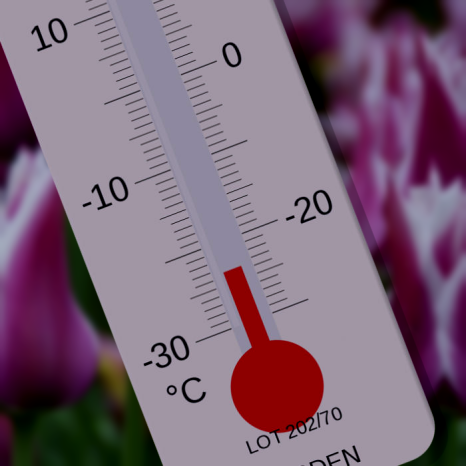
-23.5 °C
